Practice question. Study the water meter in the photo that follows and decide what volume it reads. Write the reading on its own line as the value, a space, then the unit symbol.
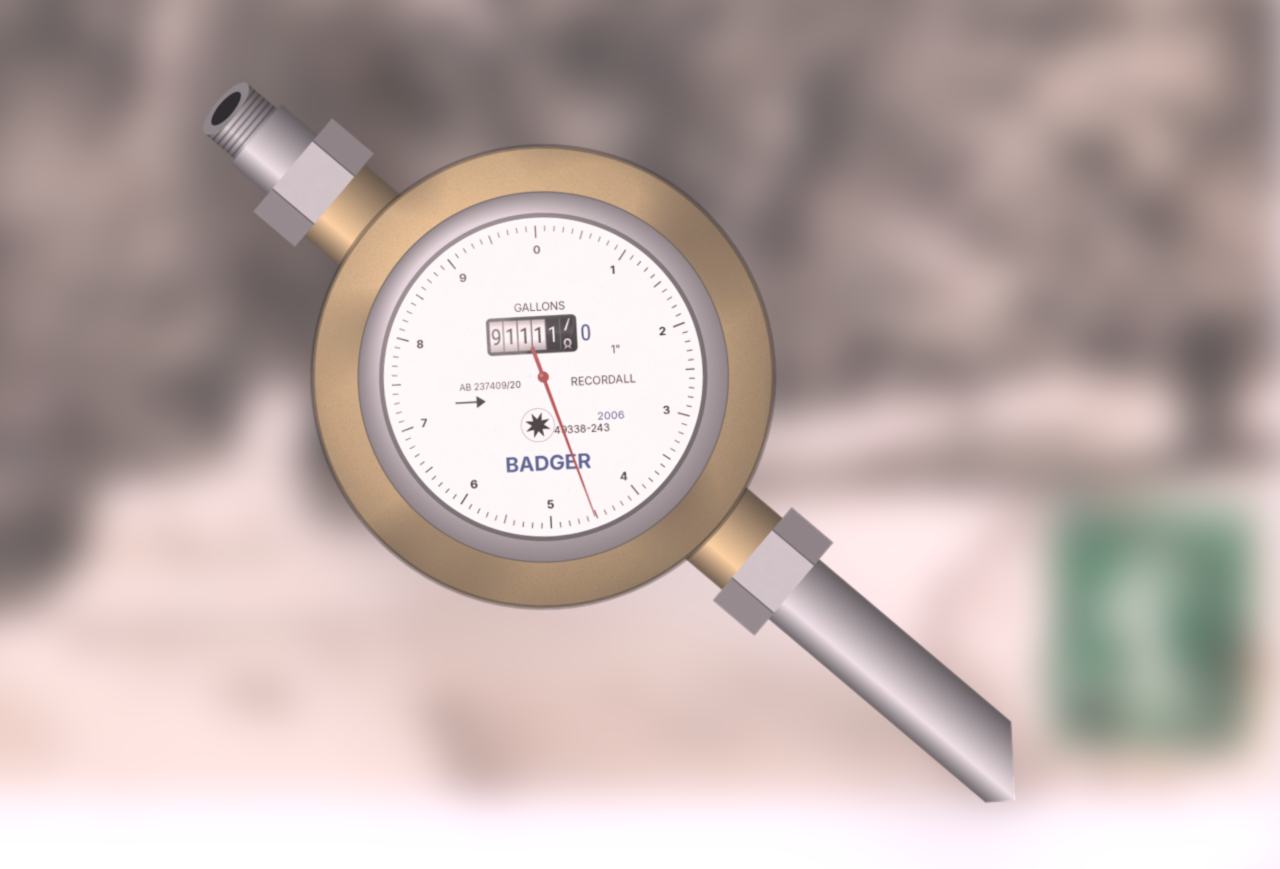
9111174.5 gal
